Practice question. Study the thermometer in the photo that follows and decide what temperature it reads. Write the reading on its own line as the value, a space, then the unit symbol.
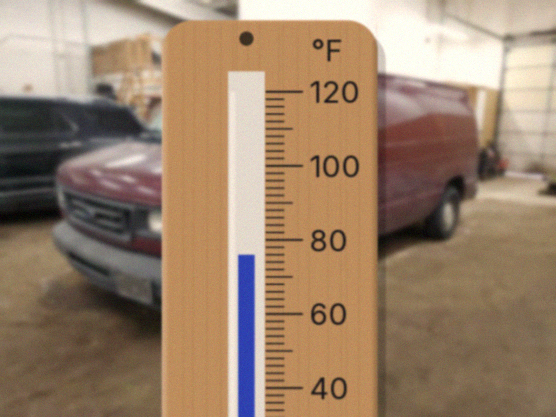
76 °F
